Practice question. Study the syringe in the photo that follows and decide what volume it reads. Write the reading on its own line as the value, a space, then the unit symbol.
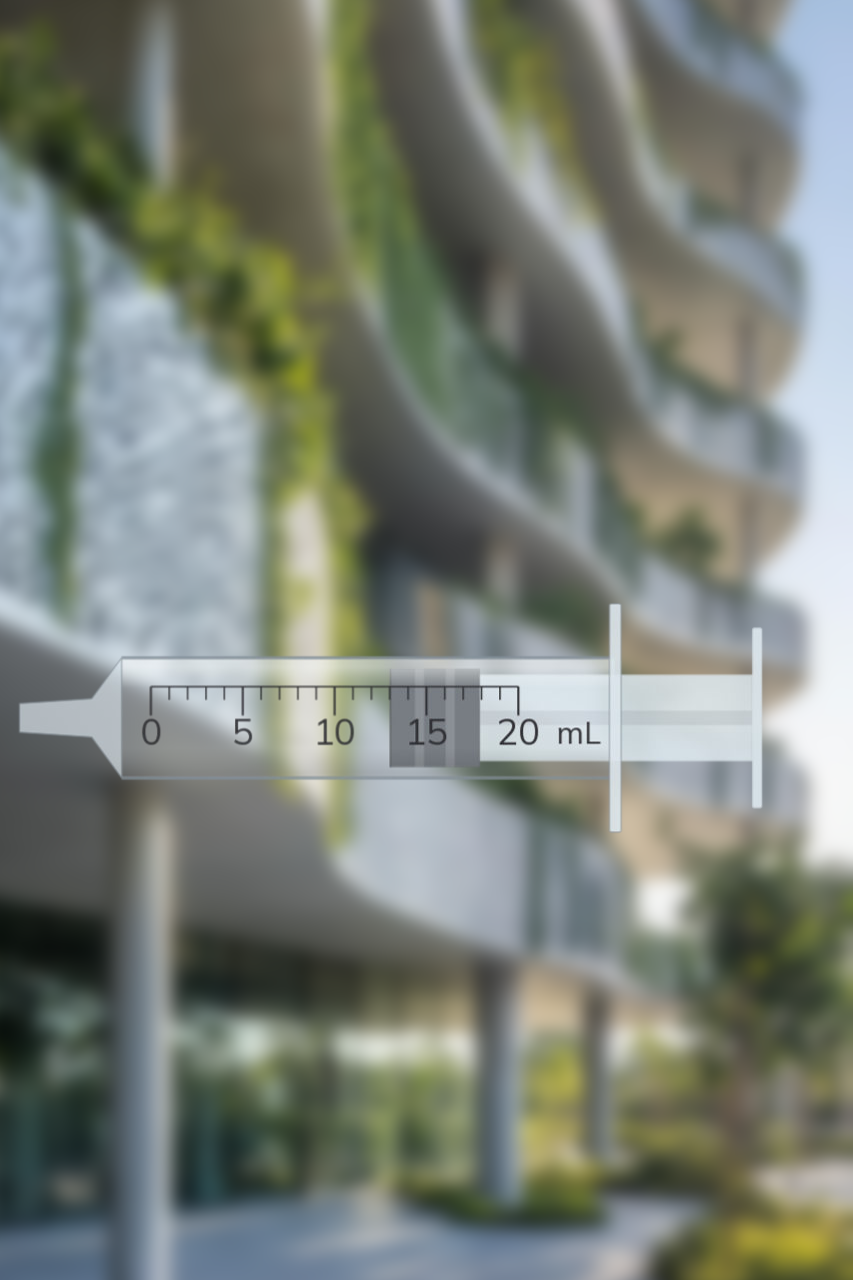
13 mL
